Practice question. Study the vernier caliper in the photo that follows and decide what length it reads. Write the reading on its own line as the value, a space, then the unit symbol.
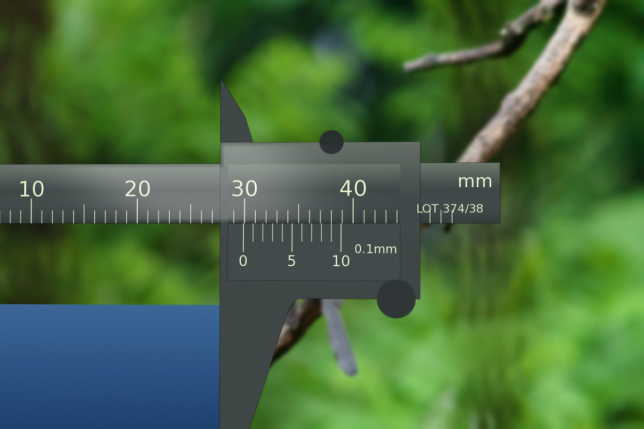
29.9 mm
